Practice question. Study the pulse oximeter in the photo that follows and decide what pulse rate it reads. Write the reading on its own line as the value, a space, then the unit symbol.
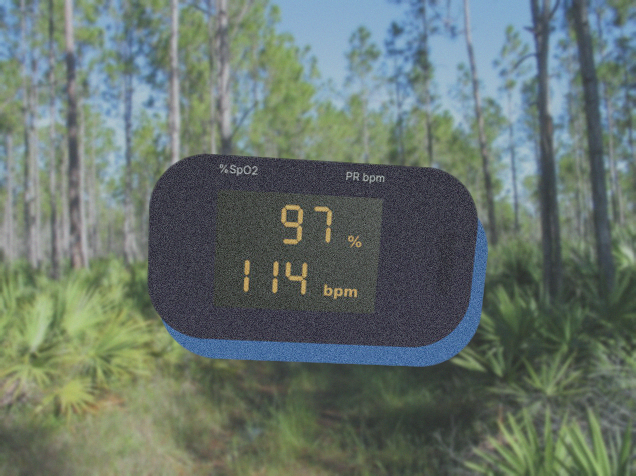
114 bpm
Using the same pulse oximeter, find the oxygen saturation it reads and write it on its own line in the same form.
97 %
